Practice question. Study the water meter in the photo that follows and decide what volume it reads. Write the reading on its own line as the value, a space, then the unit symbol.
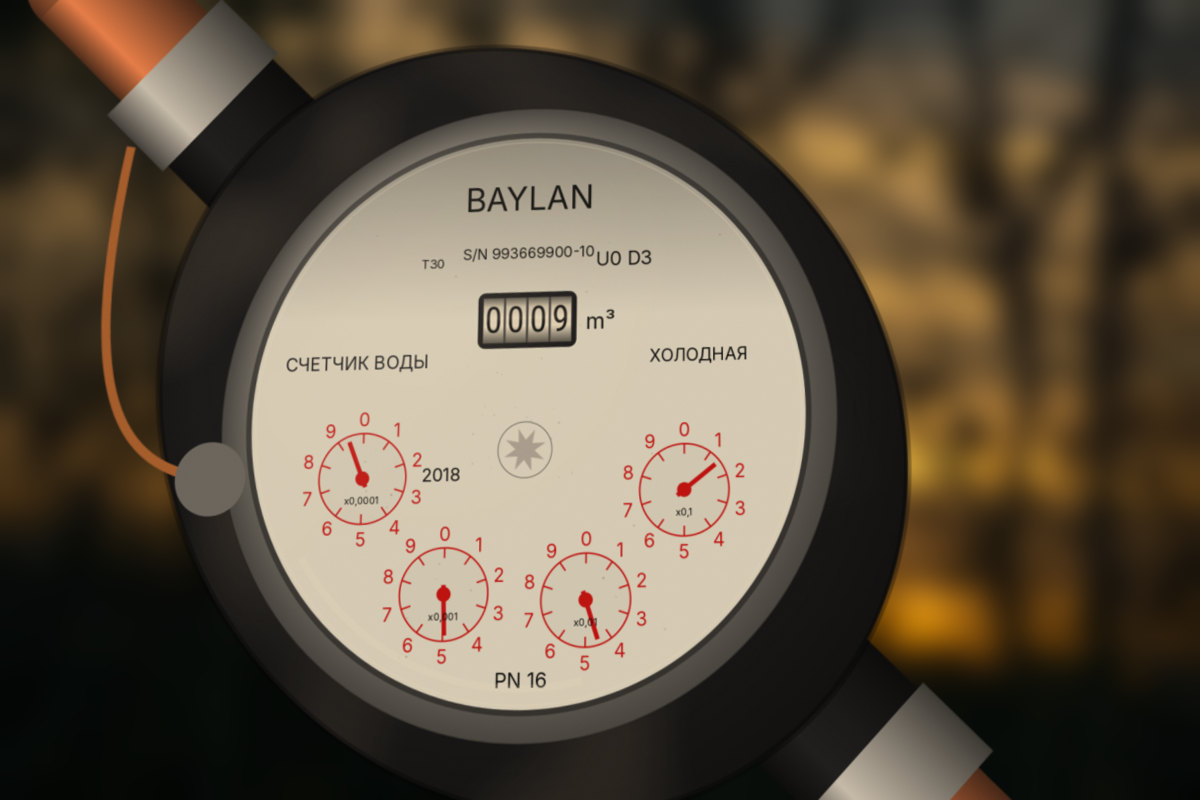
9.1449 m³
